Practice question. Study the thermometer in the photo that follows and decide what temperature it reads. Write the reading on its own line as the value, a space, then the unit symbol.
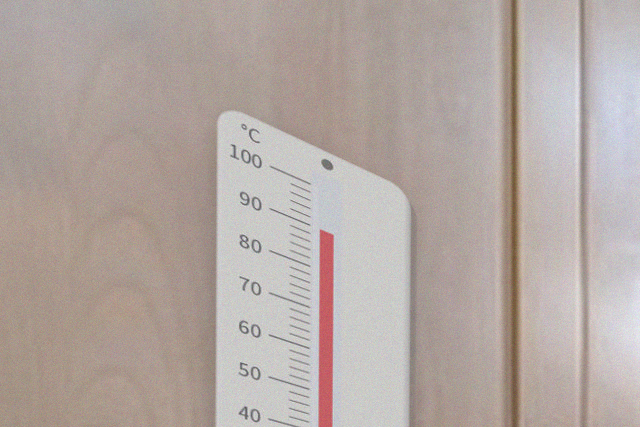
90 °C
